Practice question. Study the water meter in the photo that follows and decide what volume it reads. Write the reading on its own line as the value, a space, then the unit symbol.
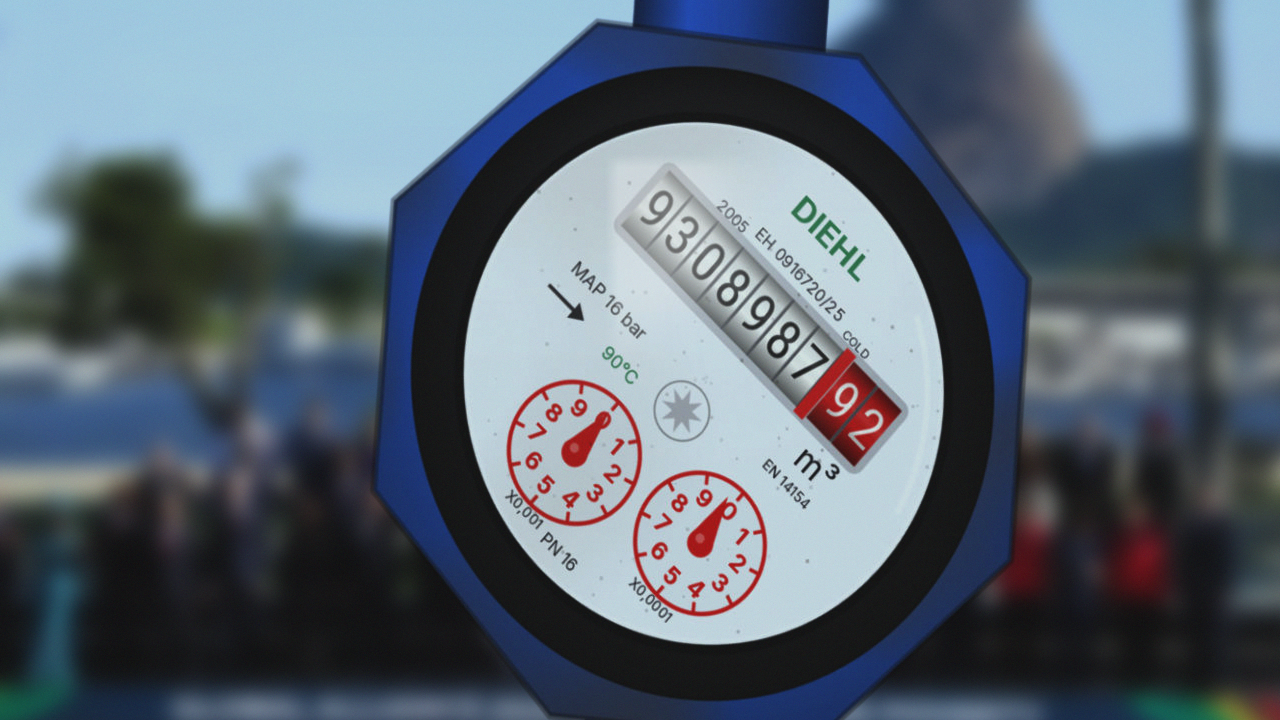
9308987.9199 m³
